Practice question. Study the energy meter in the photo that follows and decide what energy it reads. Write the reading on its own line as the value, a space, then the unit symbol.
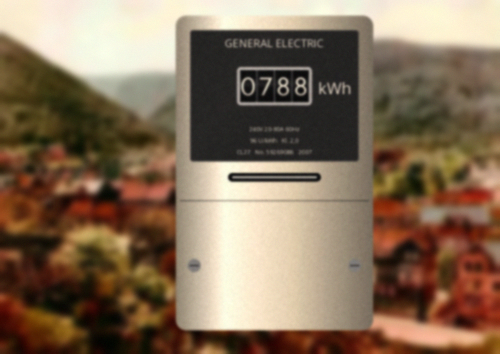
788 kWh
